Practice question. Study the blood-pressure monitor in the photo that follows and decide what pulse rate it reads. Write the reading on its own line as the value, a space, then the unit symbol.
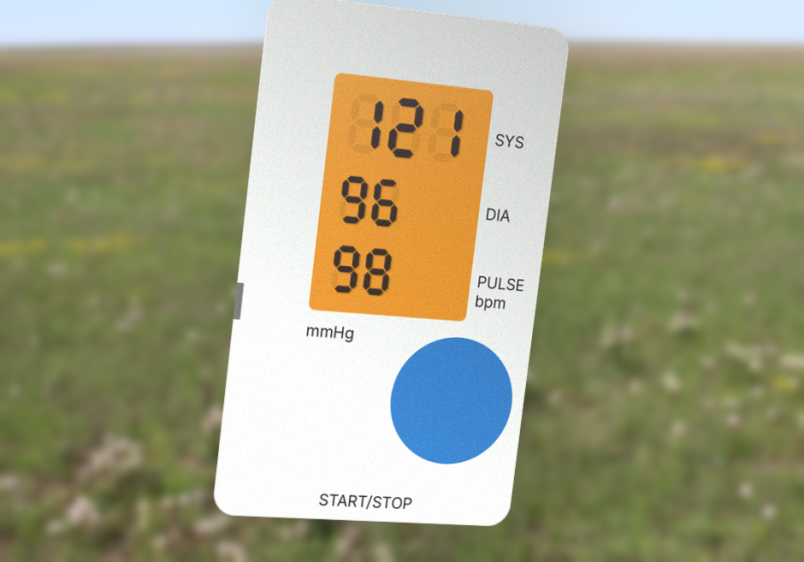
98 bpm
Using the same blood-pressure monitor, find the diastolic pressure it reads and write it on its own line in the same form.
96 mmHg
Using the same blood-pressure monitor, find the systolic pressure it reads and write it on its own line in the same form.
121 mmHg
